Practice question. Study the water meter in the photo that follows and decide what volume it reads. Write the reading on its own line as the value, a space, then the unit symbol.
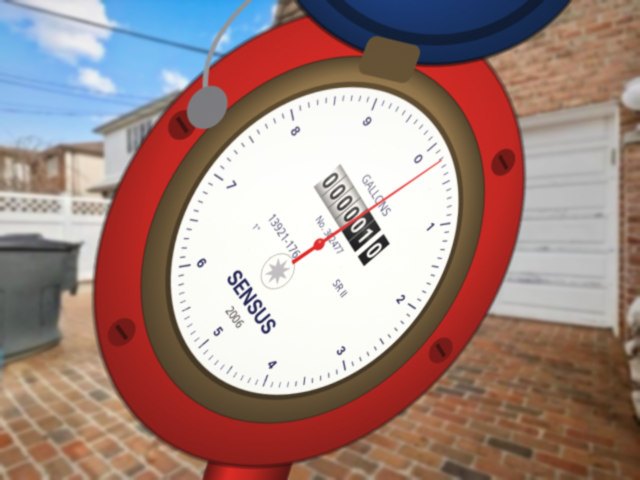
10.2 gal
